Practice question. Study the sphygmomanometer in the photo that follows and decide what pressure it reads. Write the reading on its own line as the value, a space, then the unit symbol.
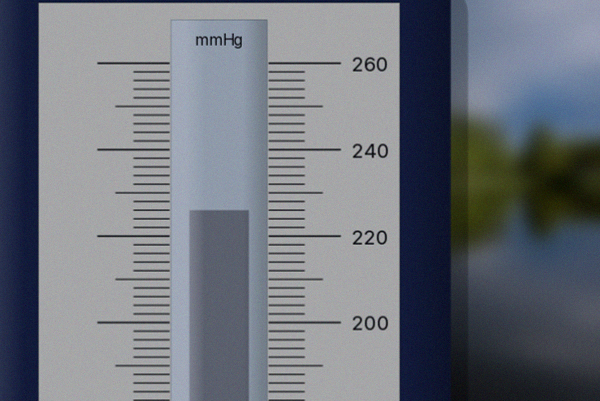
226 mmHg
